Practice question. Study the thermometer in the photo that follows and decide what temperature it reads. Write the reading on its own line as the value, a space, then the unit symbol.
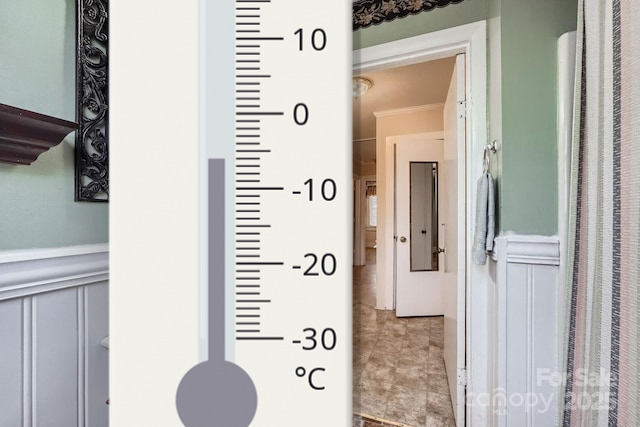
-6 °C
